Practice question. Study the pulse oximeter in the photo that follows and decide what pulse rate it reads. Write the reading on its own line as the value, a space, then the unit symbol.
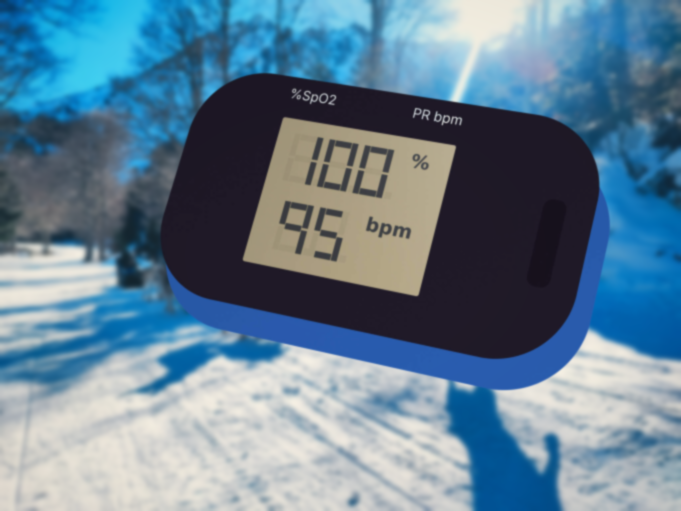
95 bpm
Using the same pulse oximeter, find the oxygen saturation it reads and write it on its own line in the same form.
100 %
